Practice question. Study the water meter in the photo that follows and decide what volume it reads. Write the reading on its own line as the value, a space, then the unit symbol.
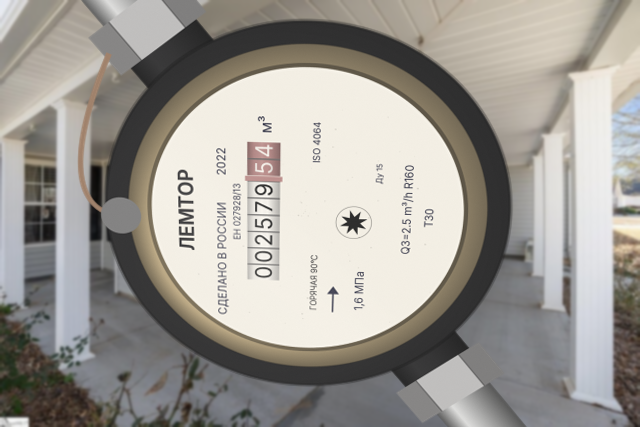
2579.54 m³
